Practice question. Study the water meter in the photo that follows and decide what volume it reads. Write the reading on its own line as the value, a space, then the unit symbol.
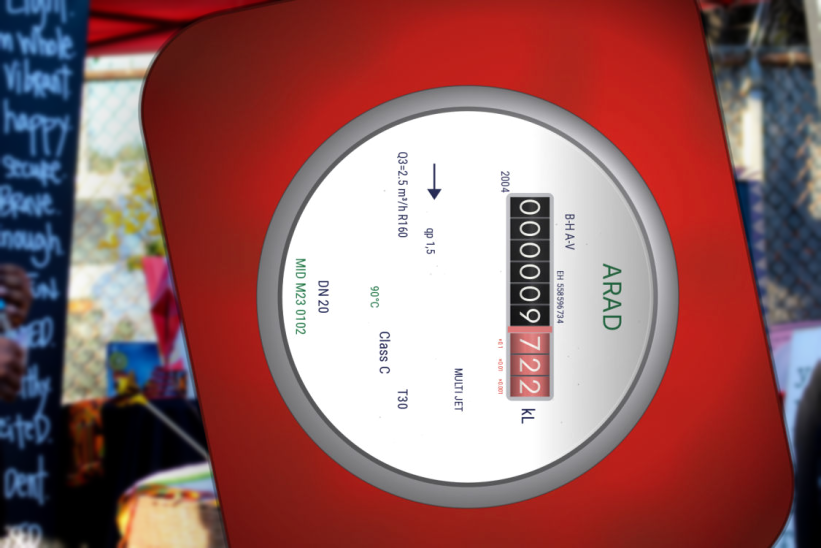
9.722 kL
